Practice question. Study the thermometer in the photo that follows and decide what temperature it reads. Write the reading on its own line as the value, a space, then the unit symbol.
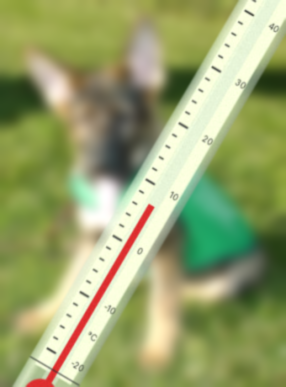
7 °C
